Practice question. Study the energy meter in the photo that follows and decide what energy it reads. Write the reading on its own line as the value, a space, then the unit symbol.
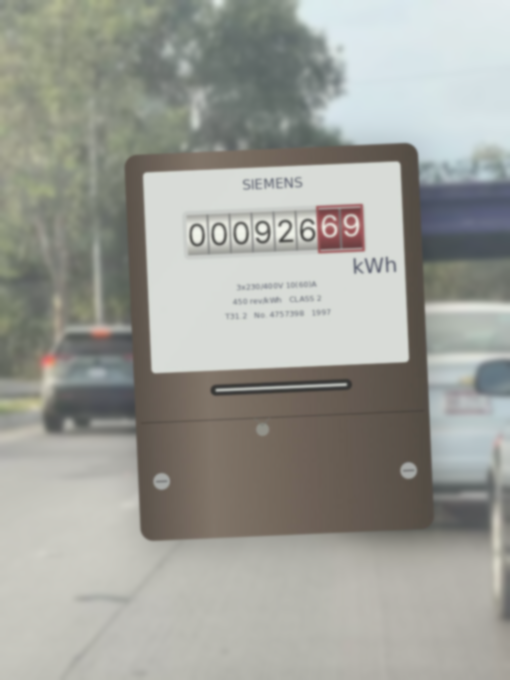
926.69 kWh
